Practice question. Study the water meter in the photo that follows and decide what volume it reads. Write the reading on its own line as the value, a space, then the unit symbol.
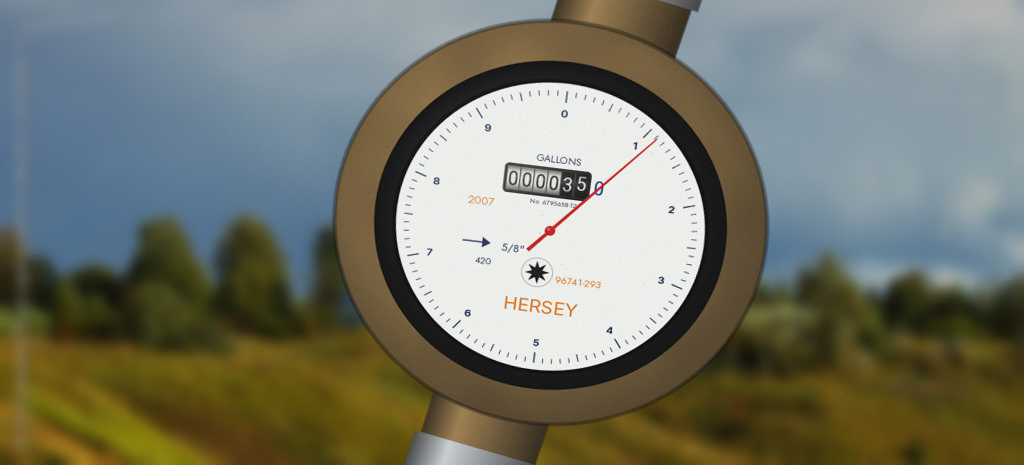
351.1 gal
